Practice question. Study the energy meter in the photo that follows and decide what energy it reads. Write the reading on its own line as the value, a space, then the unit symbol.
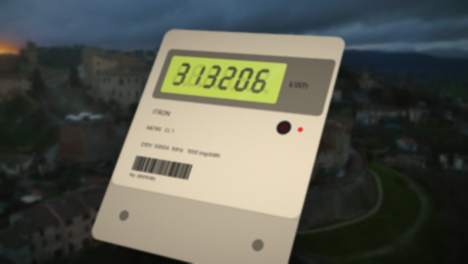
313206 kWh
